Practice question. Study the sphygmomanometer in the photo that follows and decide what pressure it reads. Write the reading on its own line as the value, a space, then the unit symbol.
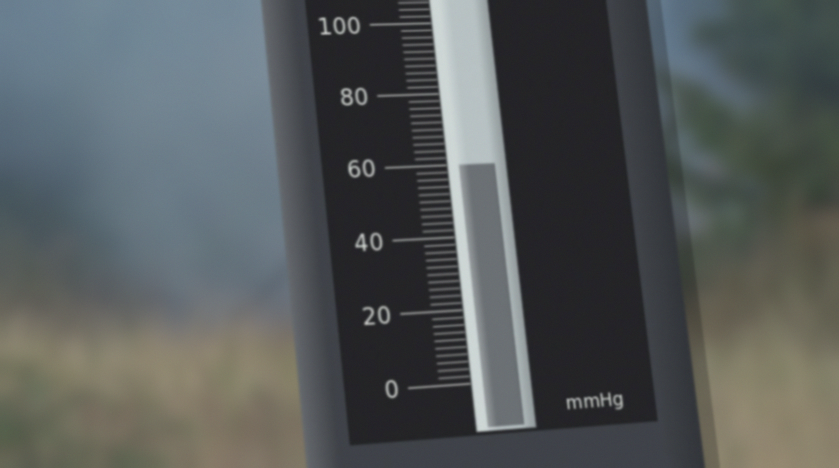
60 mmHg
